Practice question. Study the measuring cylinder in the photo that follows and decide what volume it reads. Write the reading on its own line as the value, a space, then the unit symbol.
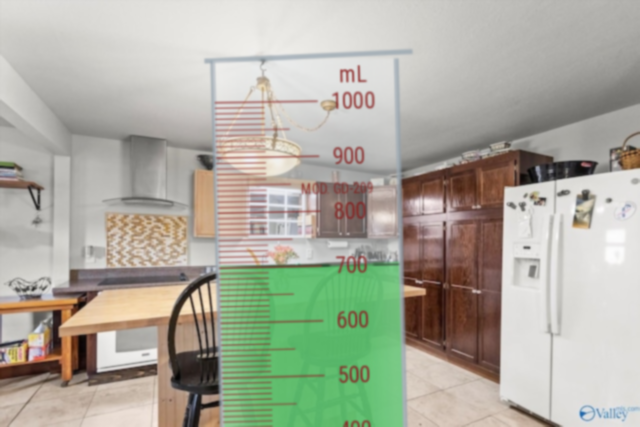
700 mL
